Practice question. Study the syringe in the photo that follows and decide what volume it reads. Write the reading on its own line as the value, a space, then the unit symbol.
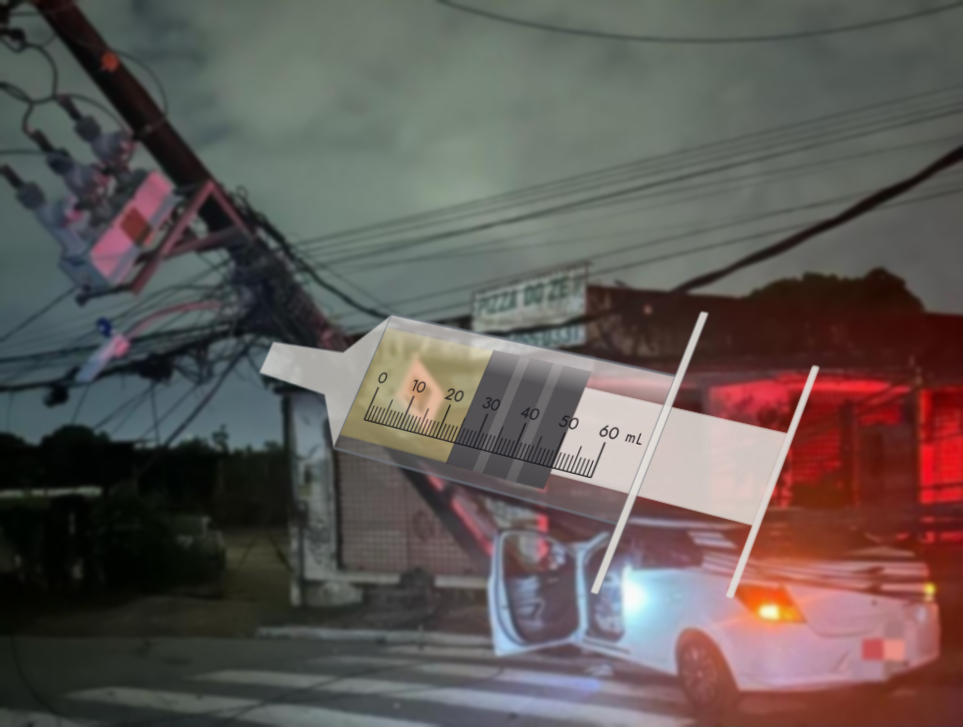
25 mL
